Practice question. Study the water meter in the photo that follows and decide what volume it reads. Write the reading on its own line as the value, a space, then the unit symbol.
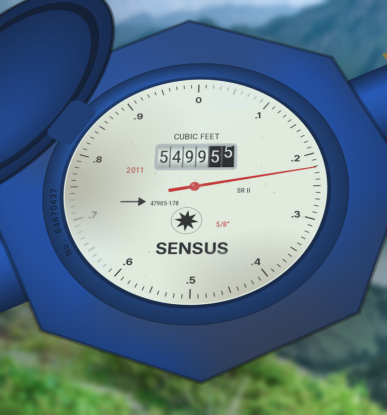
549955.22 ft³
